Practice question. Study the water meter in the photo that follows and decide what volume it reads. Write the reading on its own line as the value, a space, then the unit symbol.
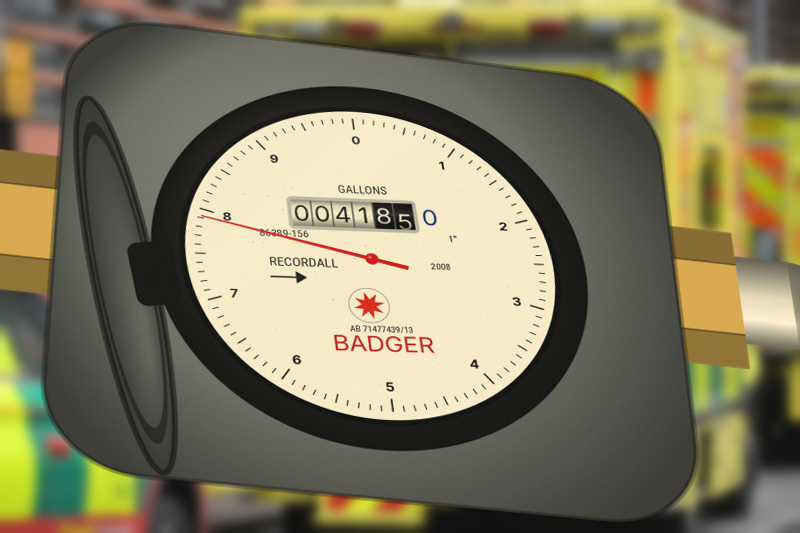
41847.9 gal
